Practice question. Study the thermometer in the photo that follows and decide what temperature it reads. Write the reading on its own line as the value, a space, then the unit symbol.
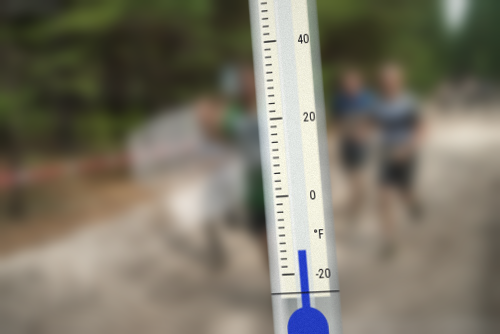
-14 °F
